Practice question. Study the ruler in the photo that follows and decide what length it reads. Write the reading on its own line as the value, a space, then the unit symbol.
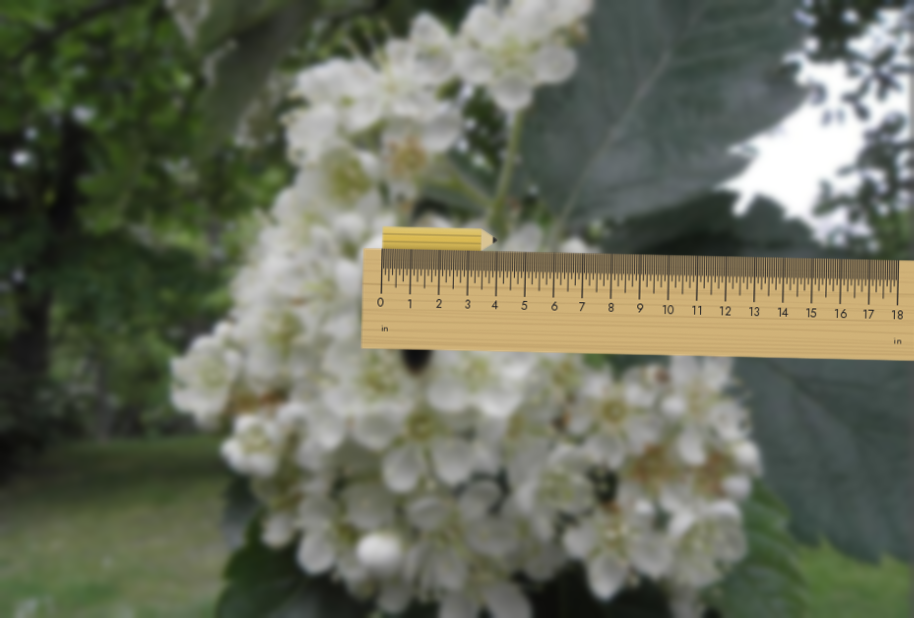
4 in
